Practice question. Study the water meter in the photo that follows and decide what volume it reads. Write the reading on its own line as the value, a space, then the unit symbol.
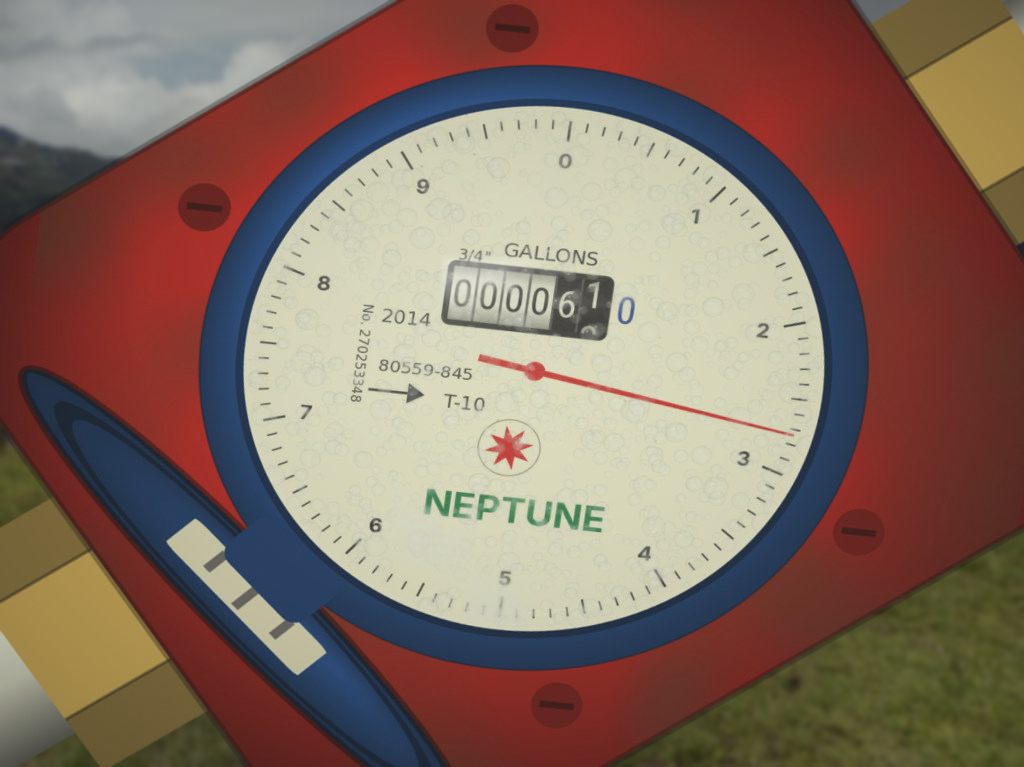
612.7 gal
